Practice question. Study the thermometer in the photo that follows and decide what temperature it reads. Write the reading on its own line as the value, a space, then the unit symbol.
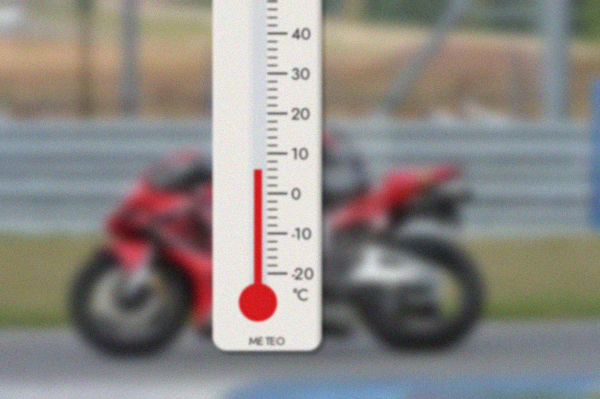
6 °C
